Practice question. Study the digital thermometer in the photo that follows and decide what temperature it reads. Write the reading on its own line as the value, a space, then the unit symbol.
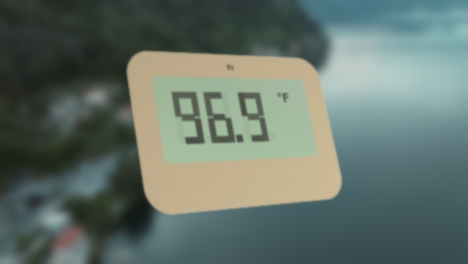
96.9 °F
